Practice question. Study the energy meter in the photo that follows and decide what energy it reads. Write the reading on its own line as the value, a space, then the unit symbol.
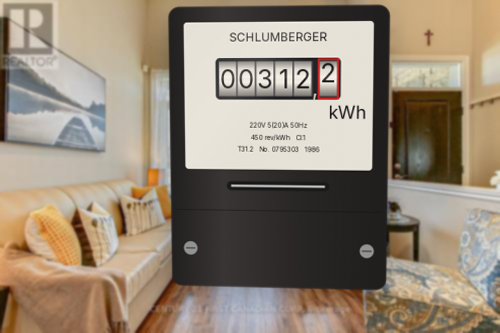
312.2 kWh
